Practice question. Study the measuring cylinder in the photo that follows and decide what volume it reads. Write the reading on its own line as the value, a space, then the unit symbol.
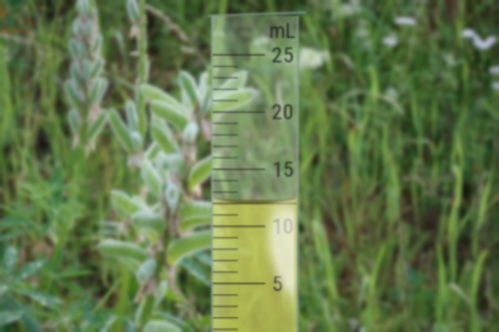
12 mL
